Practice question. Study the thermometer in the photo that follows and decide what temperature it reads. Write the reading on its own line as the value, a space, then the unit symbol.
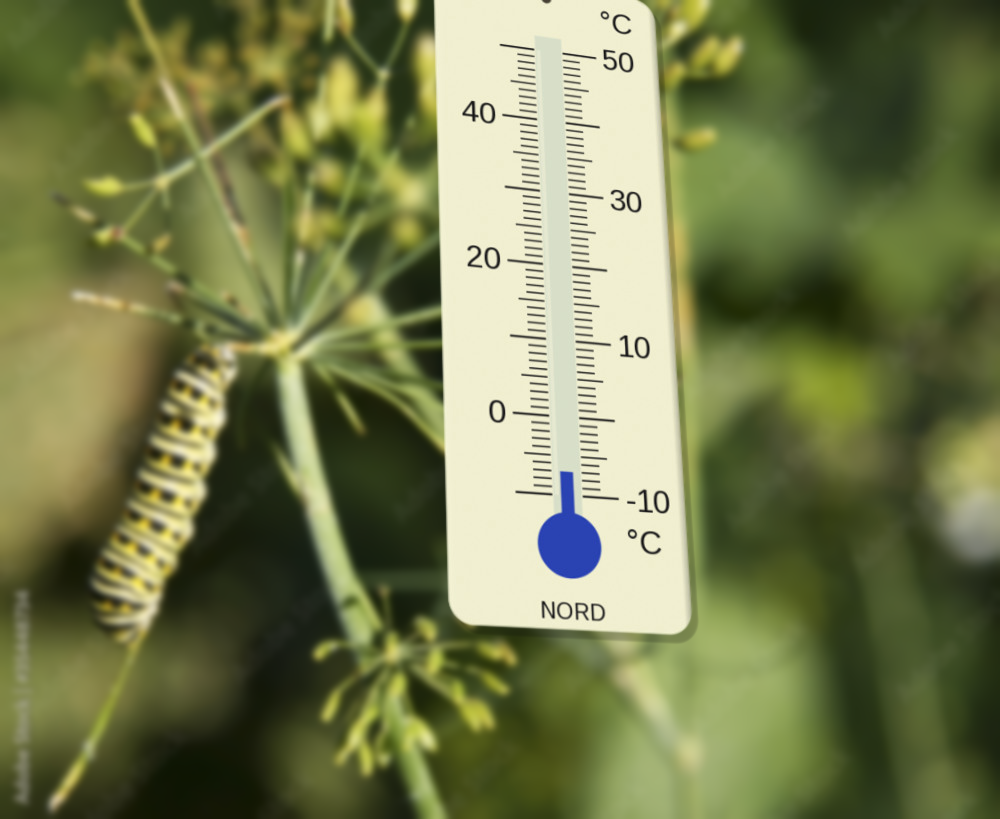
-7 °C
